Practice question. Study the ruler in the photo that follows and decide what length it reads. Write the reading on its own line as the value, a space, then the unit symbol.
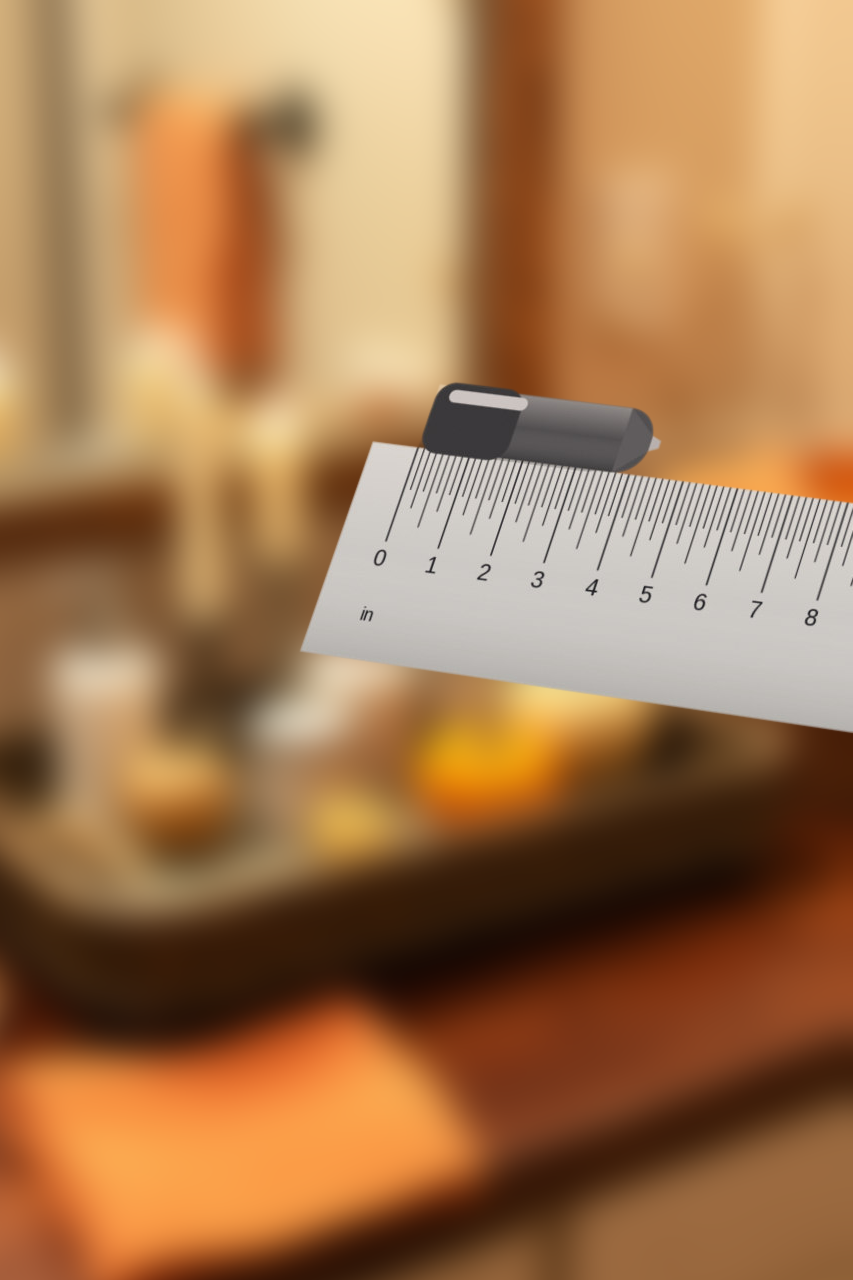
4.375 in
